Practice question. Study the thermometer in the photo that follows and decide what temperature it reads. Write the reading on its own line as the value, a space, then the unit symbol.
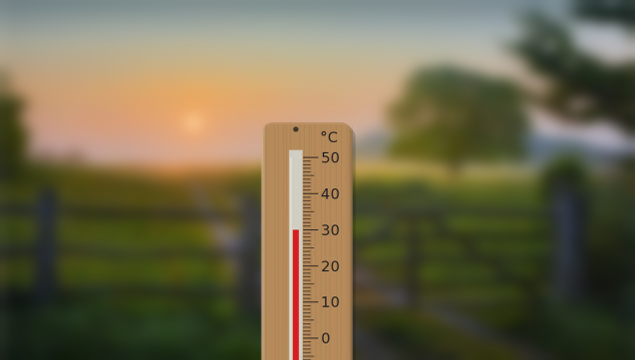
30 °C
